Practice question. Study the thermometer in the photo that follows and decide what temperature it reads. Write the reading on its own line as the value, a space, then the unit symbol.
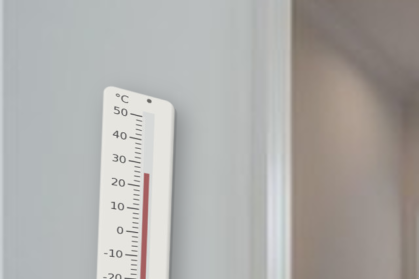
26 °C
